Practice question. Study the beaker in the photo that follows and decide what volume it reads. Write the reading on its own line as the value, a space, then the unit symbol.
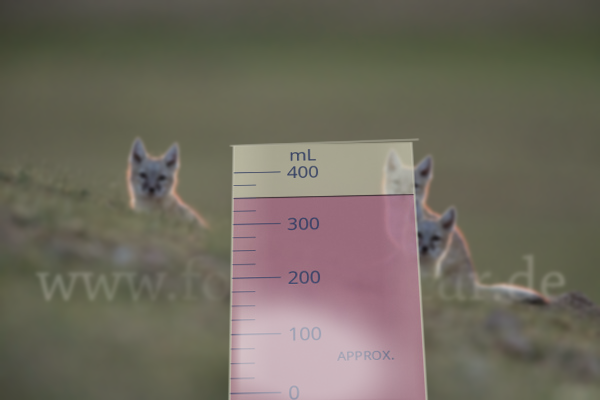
350 mL
